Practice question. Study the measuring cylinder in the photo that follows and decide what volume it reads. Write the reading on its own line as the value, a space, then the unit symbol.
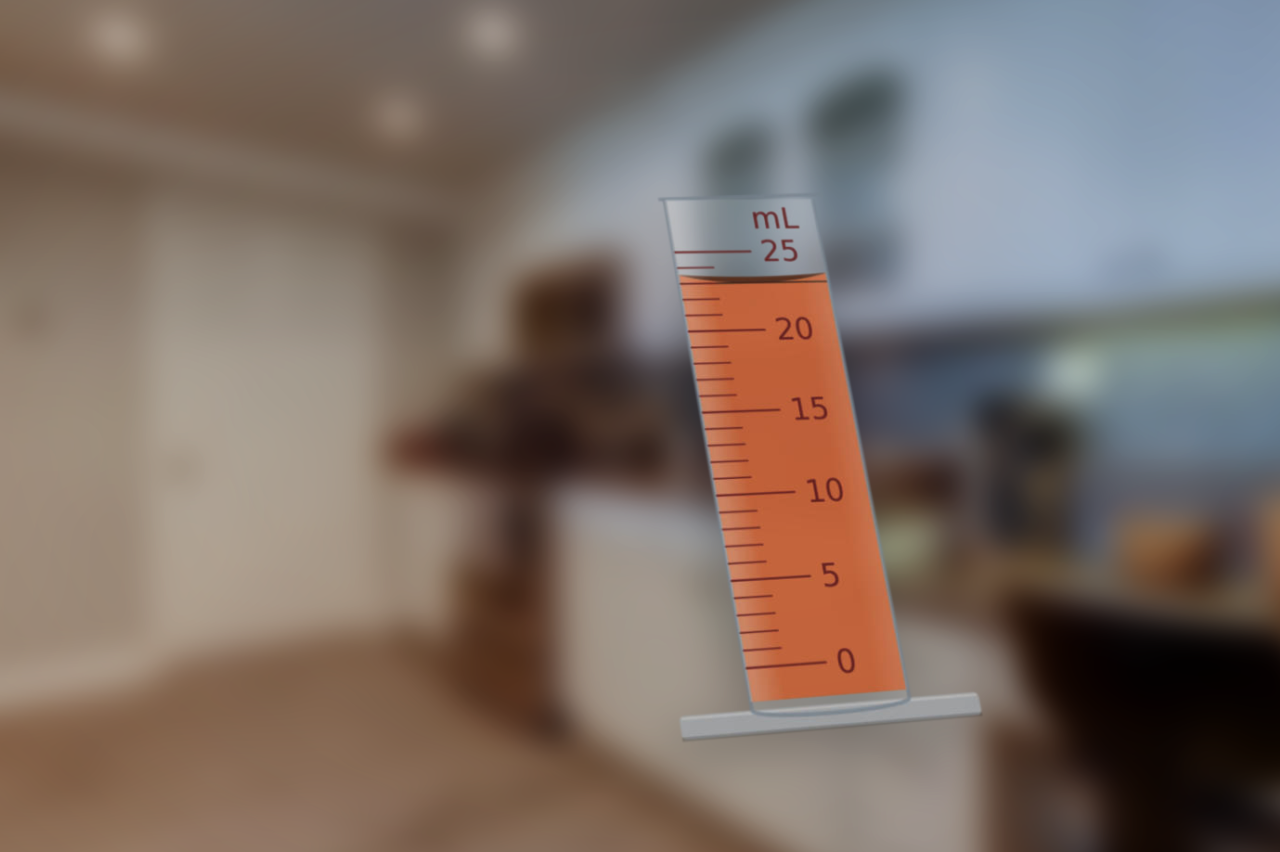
23 mL
